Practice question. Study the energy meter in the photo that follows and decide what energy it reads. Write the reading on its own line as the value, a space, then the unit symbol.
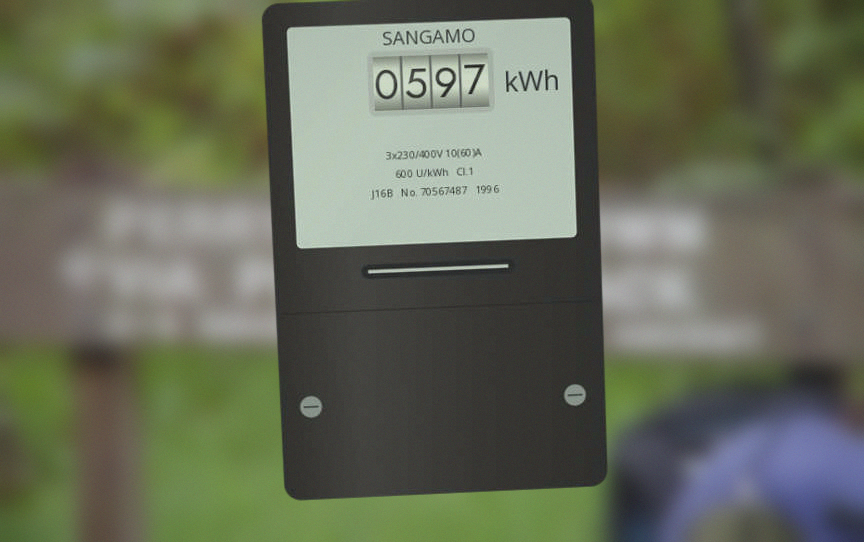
597 kWh
